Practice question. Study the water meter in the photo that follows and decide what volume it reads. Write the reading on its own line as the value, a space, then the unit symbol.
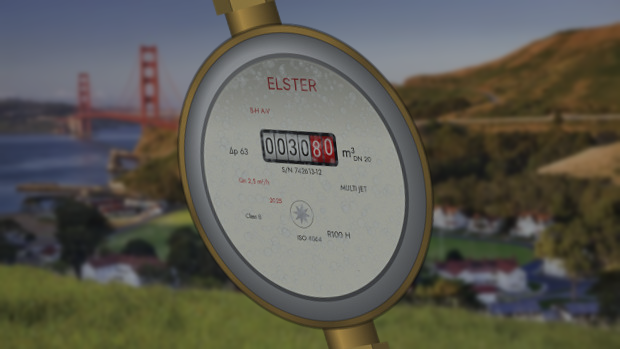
30.80 m³
